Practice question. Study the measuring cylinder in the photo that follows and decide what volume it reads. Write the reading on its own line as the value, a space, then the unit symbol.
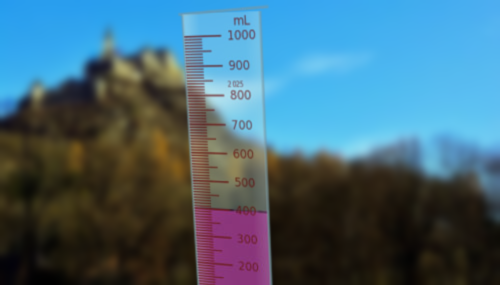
400 mL
